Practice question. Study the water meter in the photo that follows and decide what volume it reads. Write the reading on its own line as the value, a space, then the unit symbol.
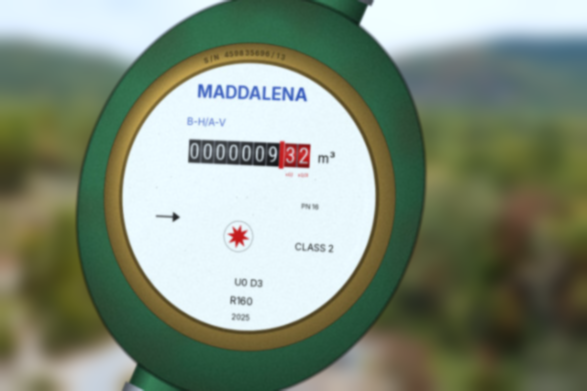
9.32 m³
